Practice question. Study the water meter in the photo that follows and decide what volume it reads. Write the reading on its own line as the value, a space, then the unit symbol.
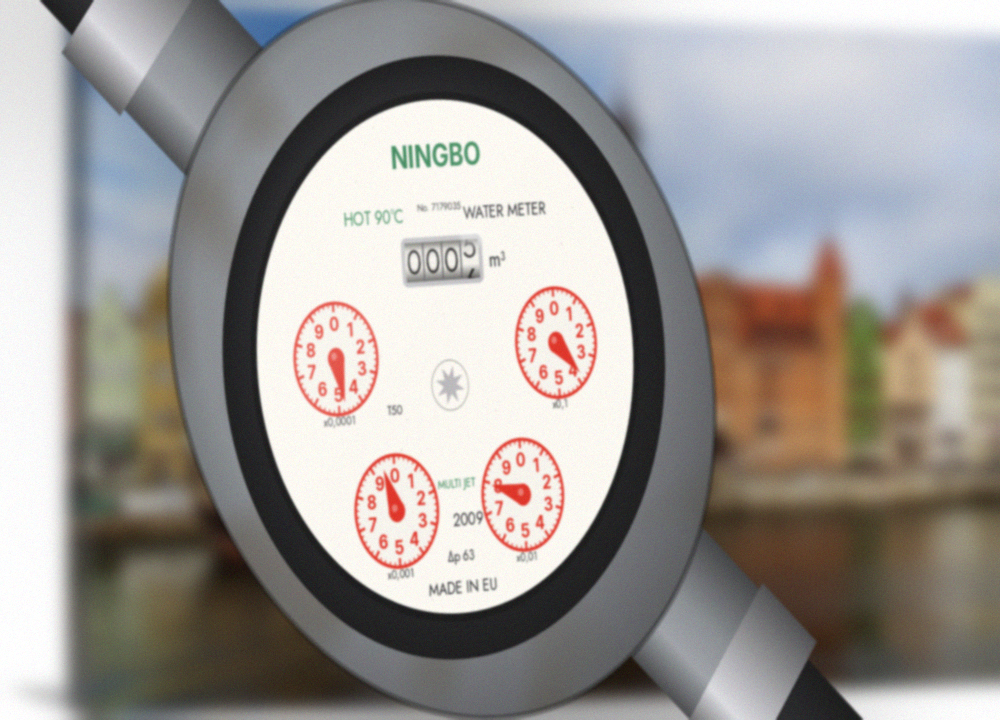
5.3794 m³
